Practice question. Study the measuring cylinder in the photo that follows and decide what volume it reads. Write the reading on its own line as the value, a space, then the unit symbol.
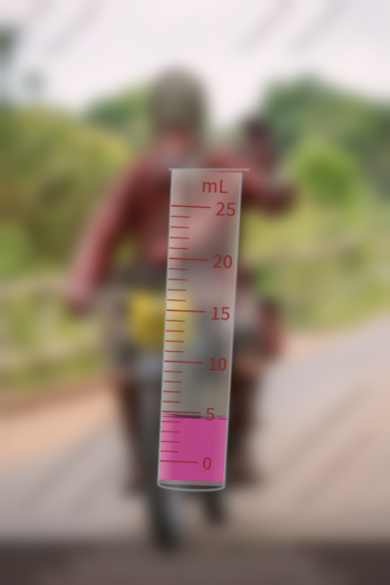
4.5 mL
